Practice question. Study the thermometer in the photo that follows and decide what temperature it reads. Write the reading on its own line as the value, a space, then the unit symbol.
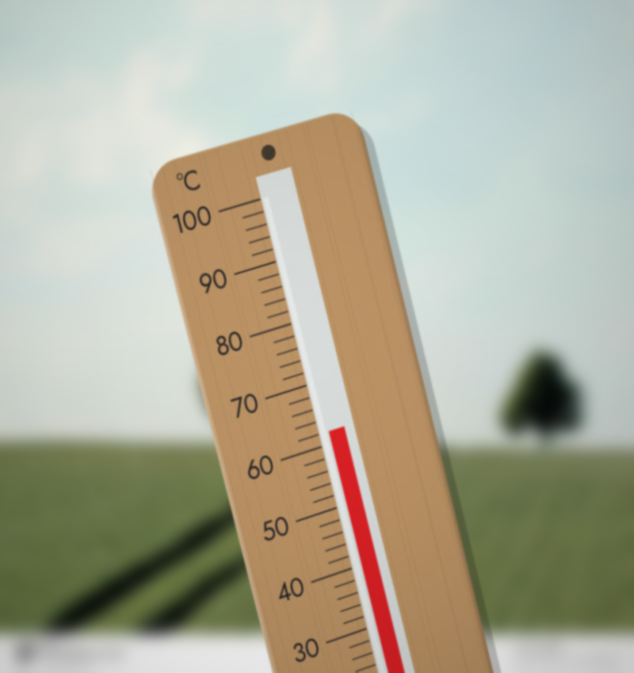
62 °C
